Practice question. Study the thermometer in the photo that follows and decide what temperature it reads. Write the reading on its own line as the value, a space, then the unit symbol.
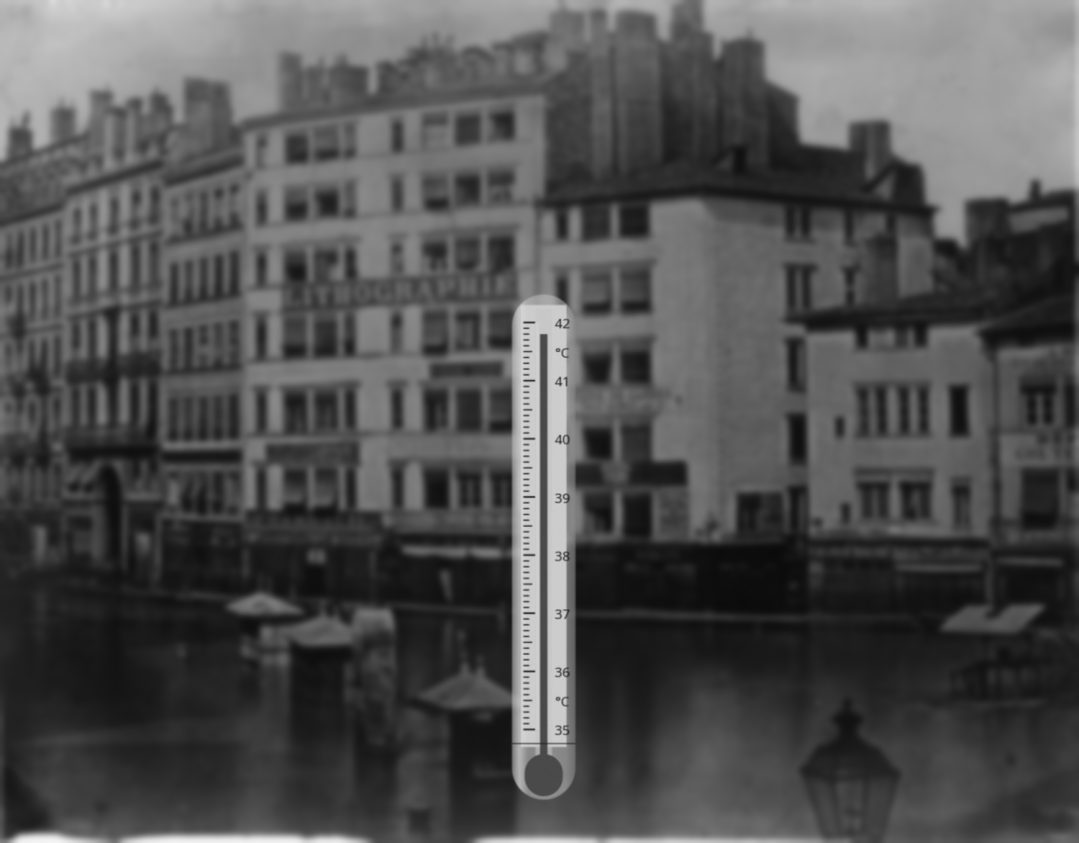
41.8 °C
